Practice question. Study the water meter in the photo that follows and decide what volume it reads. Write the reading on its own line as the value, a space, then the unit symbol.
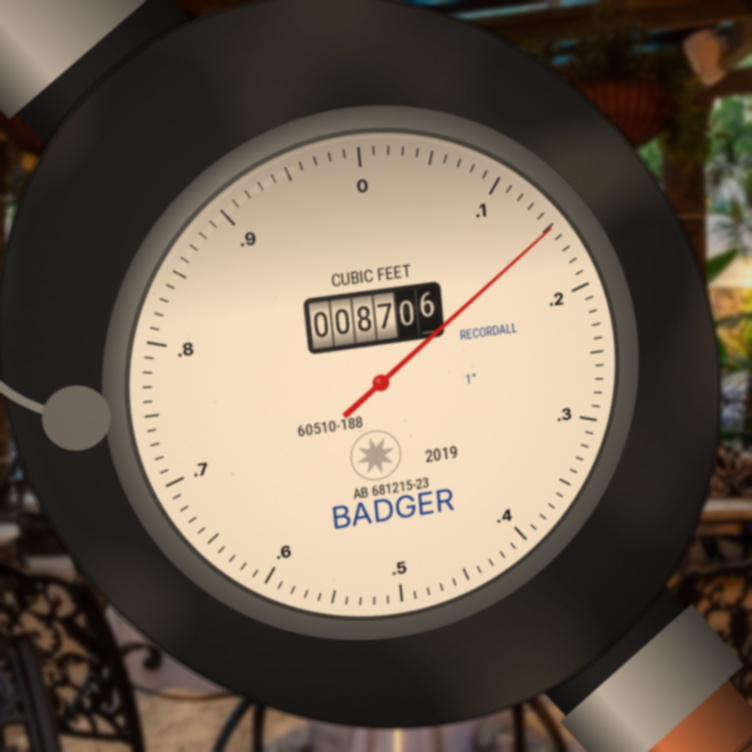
8706.15 ft³
